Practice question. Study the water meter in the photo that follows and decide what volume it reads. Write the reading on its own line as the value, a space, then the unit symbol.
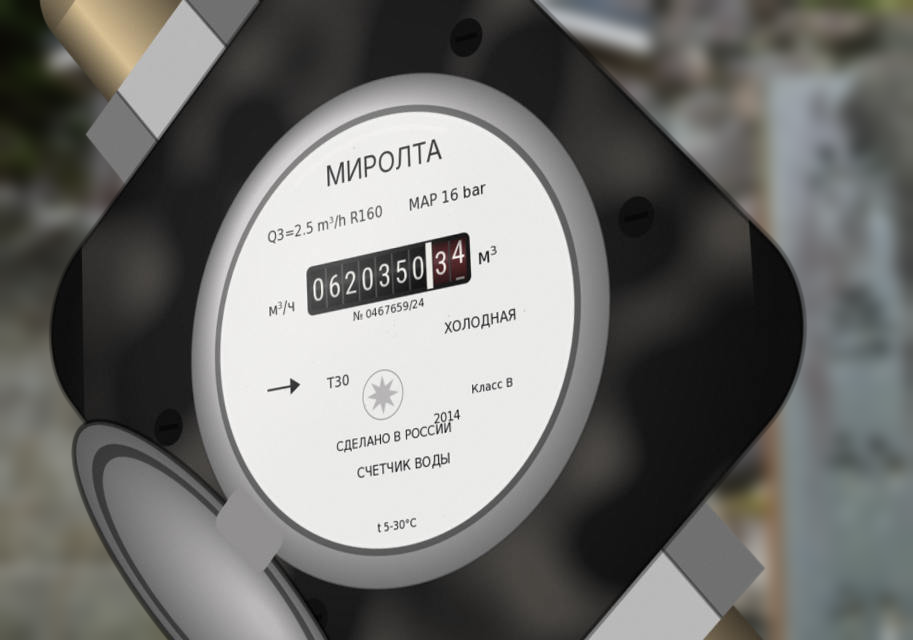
620350.34 m³
